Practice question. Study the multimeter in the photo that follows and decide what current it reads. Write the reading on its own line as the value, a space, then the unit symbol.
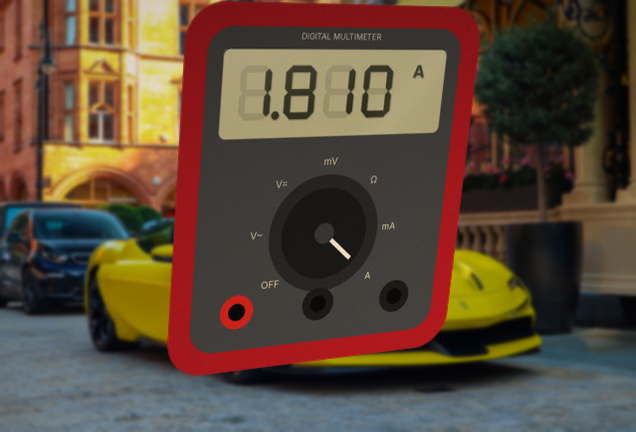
1.810 A
